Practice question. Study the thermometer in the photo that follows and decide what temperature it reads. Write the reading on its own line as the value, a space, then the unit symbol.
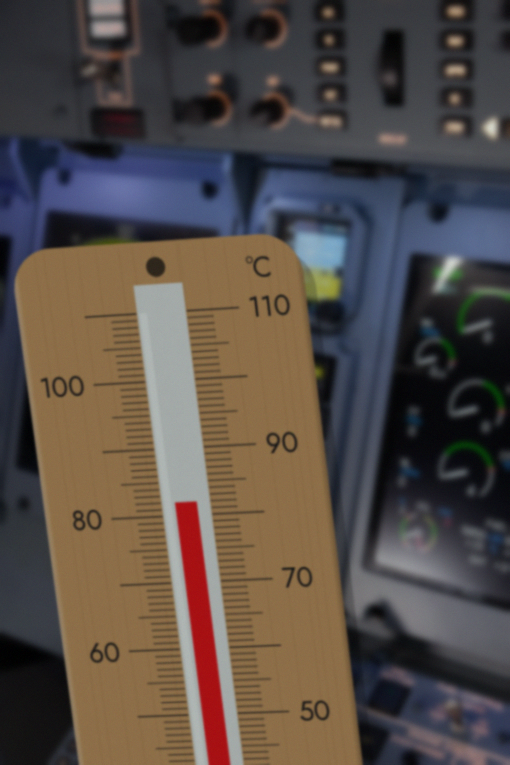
82 °C
